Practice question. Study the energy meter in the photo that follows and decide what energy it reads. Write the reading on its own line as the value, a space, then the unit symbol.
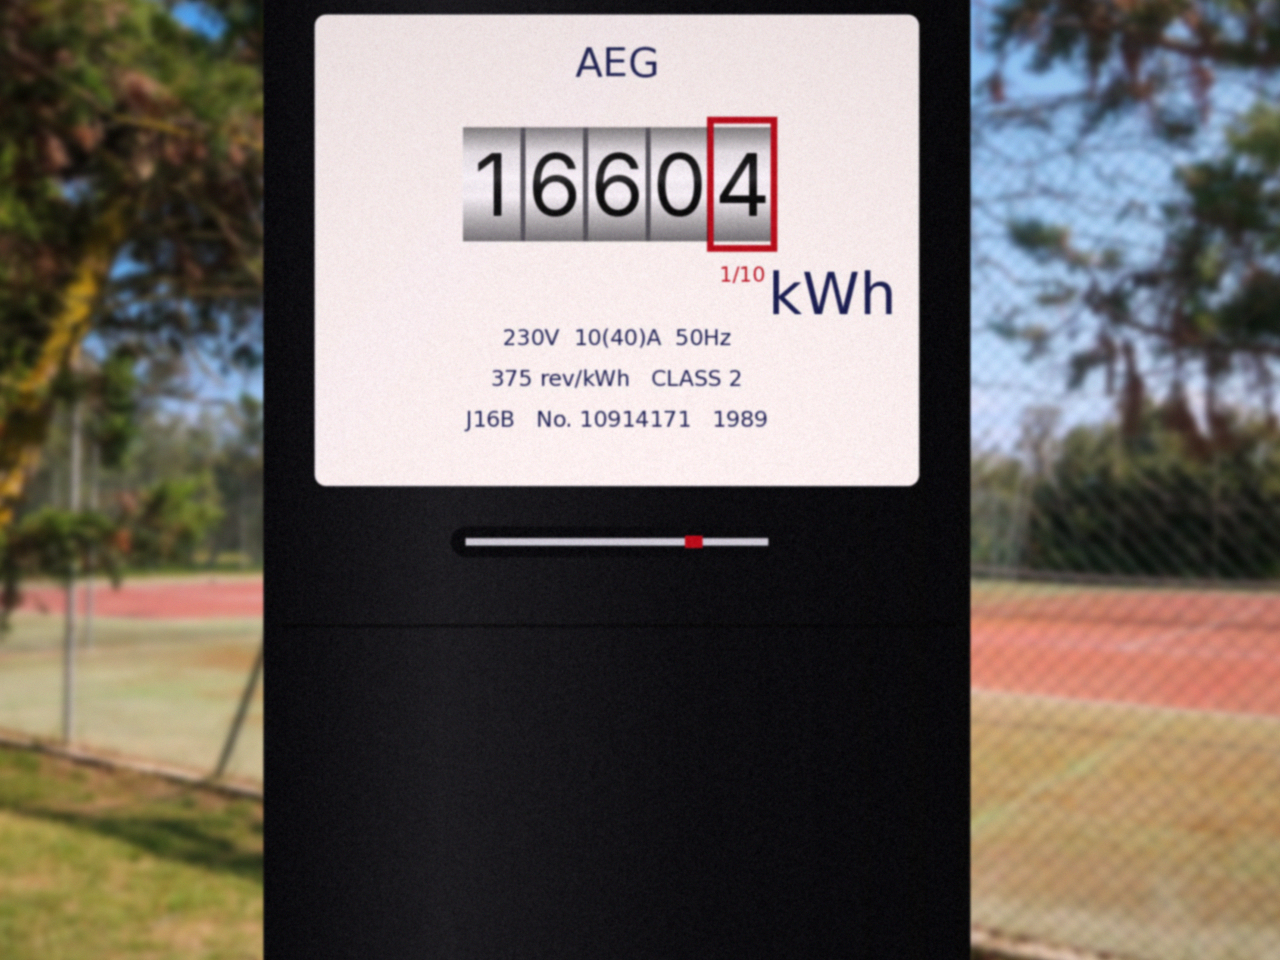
1660.4 kWh
